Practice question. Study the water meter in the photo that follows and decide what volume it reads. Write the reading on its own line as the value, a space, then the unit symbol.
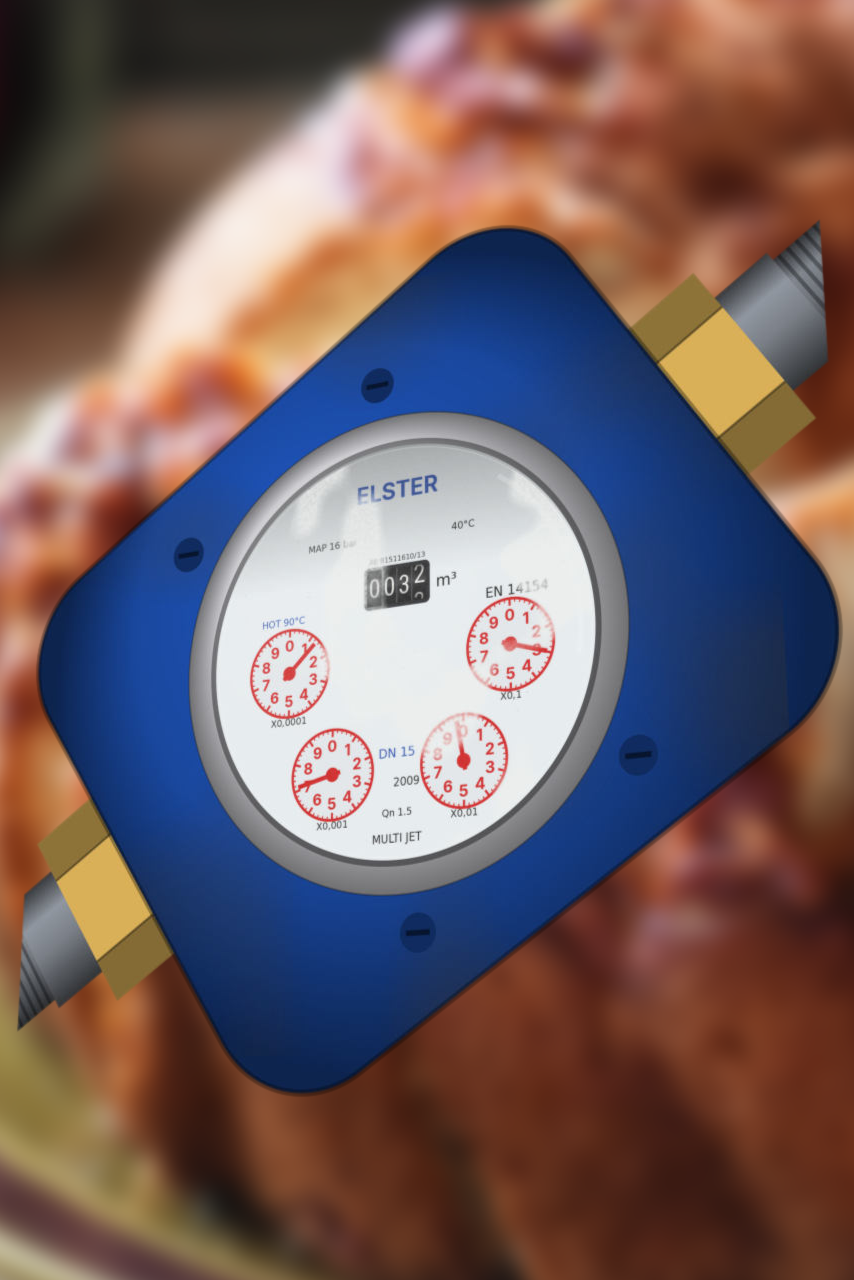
32.2971 m³
